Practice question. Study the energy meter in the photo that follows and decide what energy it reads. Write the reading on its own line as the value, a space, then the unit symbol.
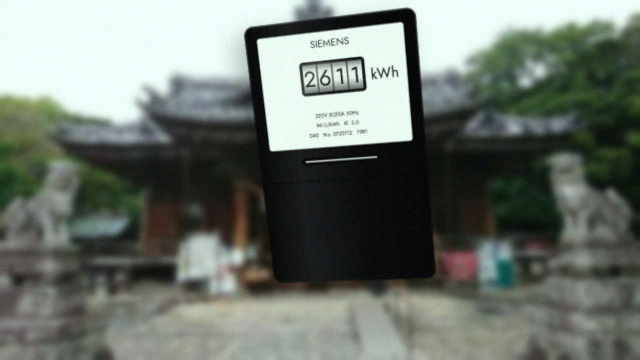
2611 kWh
